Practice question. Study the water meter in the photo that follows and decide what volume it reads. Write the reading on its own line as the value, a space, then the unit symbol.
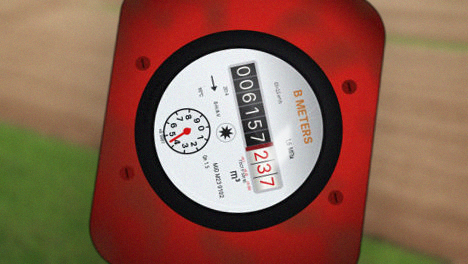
6157.2374 m³
